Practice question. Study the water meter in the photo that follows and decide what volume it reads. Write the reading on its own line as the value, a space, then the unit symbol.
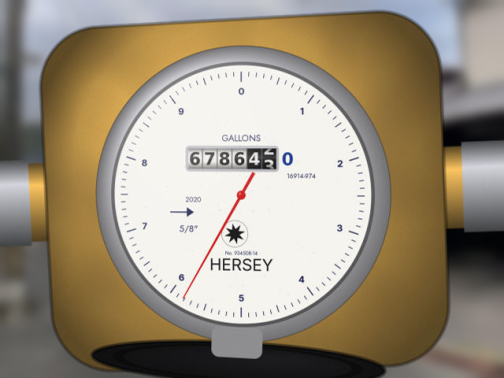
6786425.8 gal
